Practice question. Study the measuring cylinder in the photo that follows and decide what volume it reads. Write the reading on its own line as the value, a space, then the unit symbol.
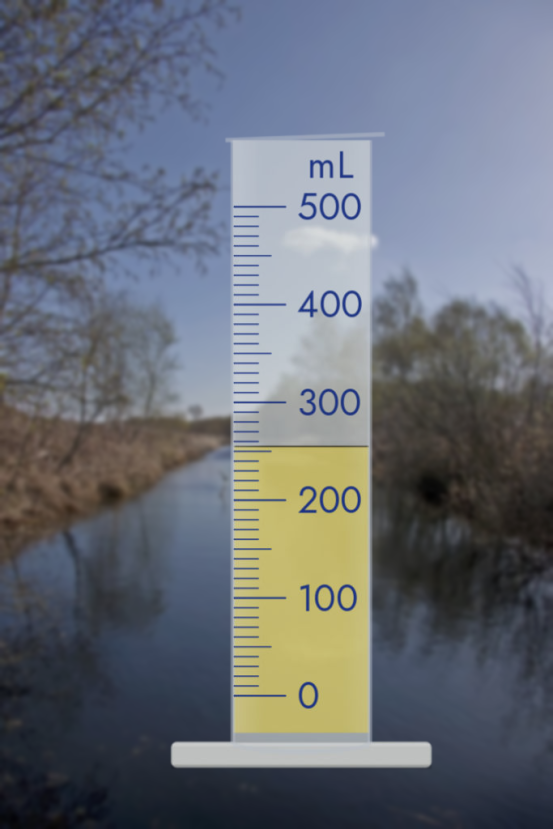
255 mL
